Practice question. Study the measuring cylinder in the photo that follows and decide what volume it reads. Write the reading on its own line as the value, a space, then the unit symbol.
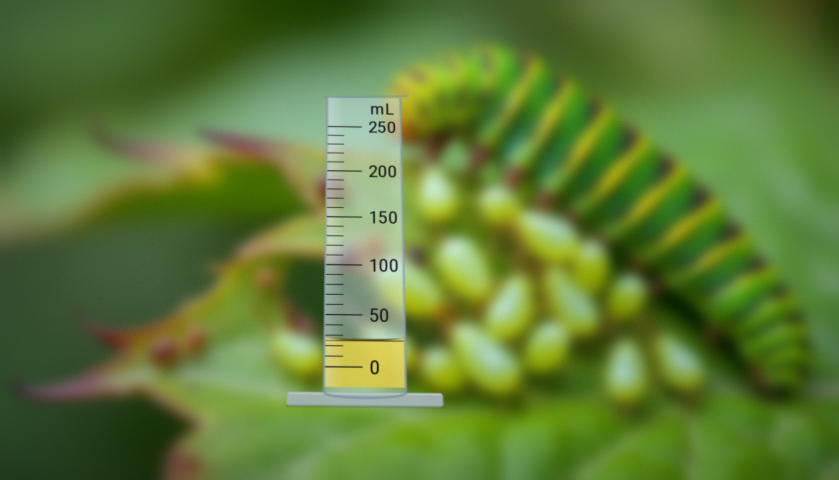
25 mL
